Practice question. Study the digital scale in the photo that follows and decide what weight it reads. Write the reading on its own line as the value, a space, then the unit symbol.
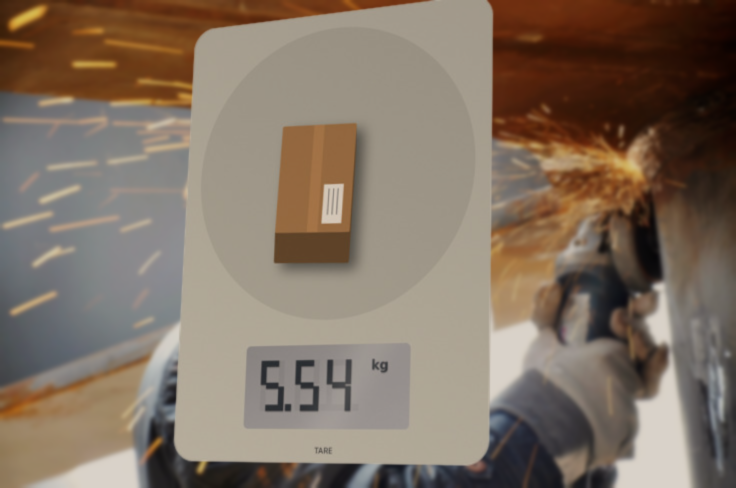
5.54 kg
